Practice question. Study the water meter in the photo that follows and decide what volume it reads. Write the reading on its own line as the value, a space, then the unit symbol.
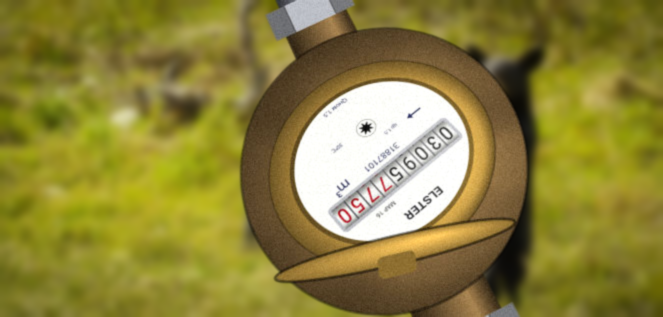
3095.7750 m³
